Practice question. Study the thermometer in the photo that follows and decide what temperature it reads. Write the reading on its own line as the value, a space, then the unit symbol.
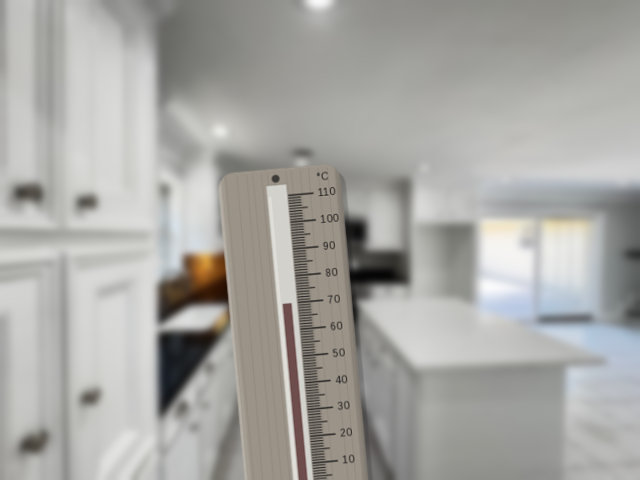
70 °C
